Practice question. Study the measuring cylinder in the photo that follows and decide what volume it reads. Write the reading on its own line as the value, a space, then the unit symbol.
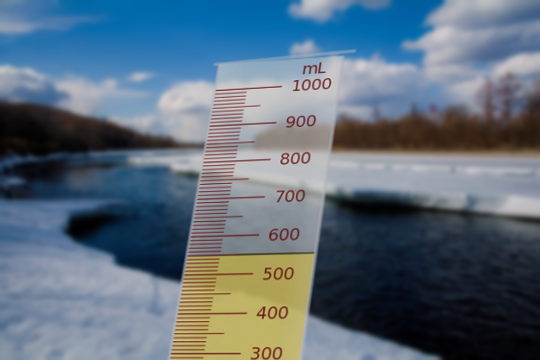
550 mL
